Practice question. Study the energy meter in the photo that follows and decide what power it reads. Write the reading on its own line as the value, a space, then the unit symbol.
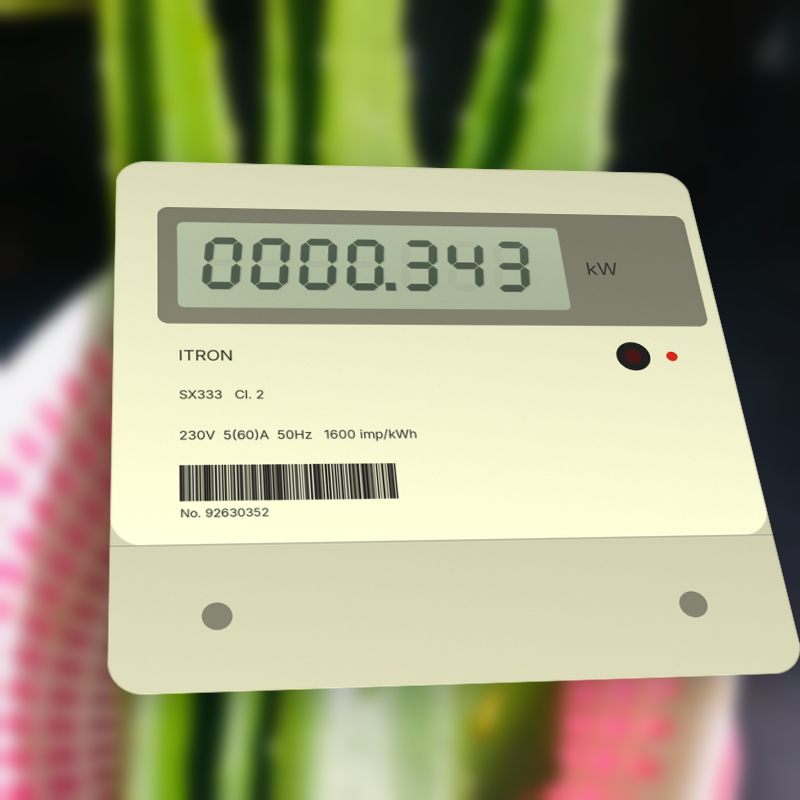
0.343 kW
